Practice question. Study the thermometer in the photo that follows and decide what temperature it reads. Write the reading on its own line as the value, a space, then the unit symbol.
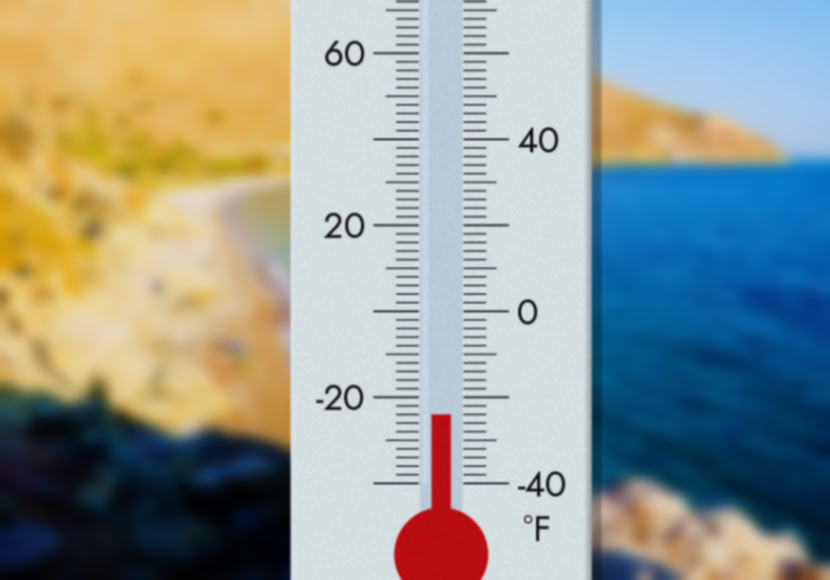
-24 °F
